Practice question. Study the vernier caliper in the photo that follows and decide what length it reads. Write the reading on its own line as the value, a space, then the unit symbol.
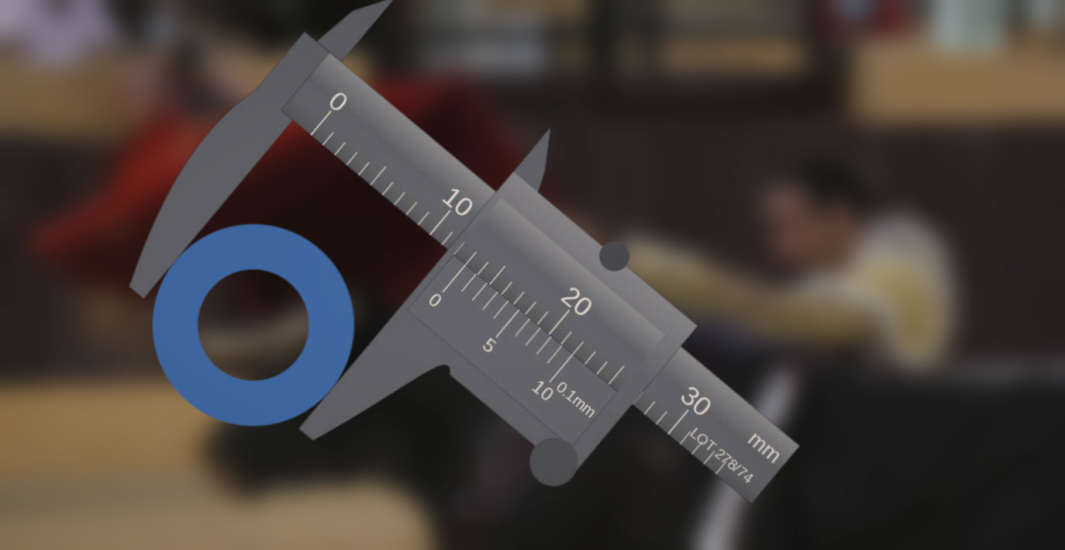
13.0 mm
